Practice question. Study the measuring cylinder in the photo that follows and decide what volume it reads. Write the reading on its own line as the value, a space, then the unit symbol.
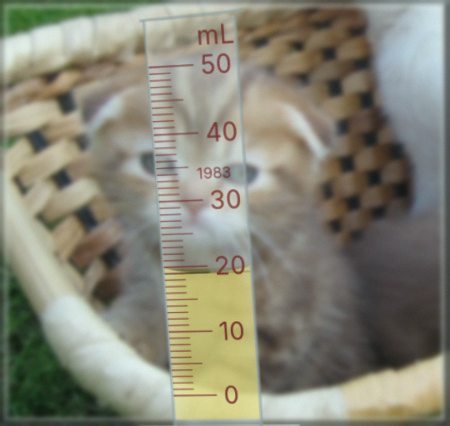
19 mL
